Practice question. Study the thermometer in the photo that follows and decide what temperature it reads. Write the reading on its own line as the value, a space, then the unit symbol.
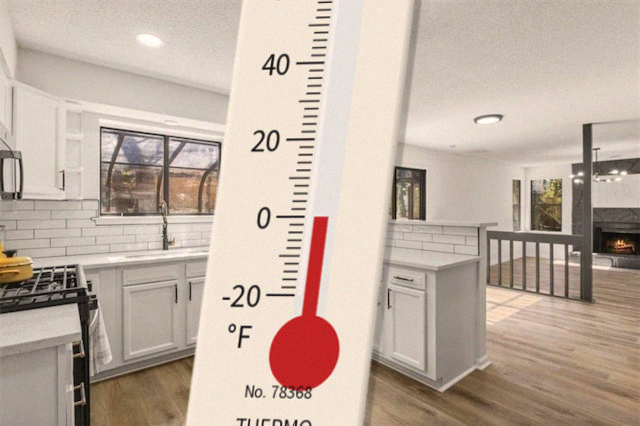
0 °F
